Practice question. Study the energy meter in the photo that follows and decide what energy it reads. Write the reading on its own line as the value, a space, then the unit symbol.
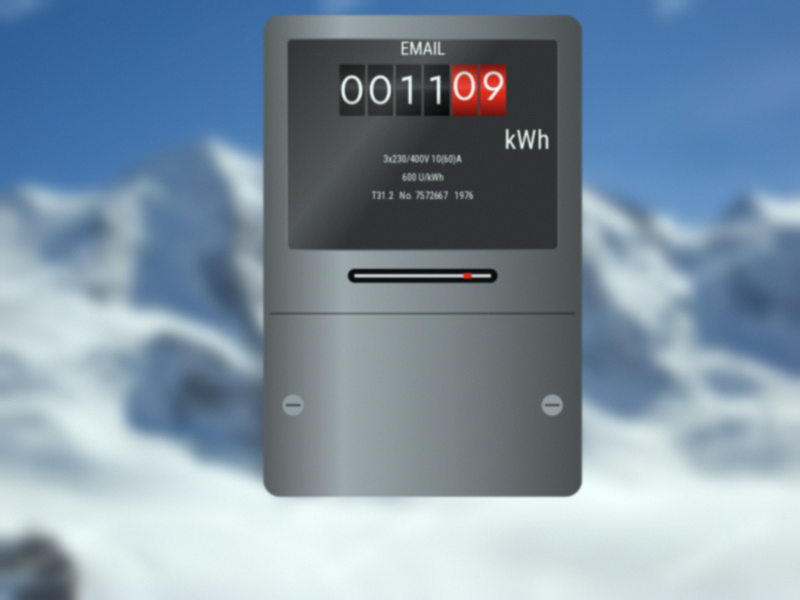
11.09 kWh
